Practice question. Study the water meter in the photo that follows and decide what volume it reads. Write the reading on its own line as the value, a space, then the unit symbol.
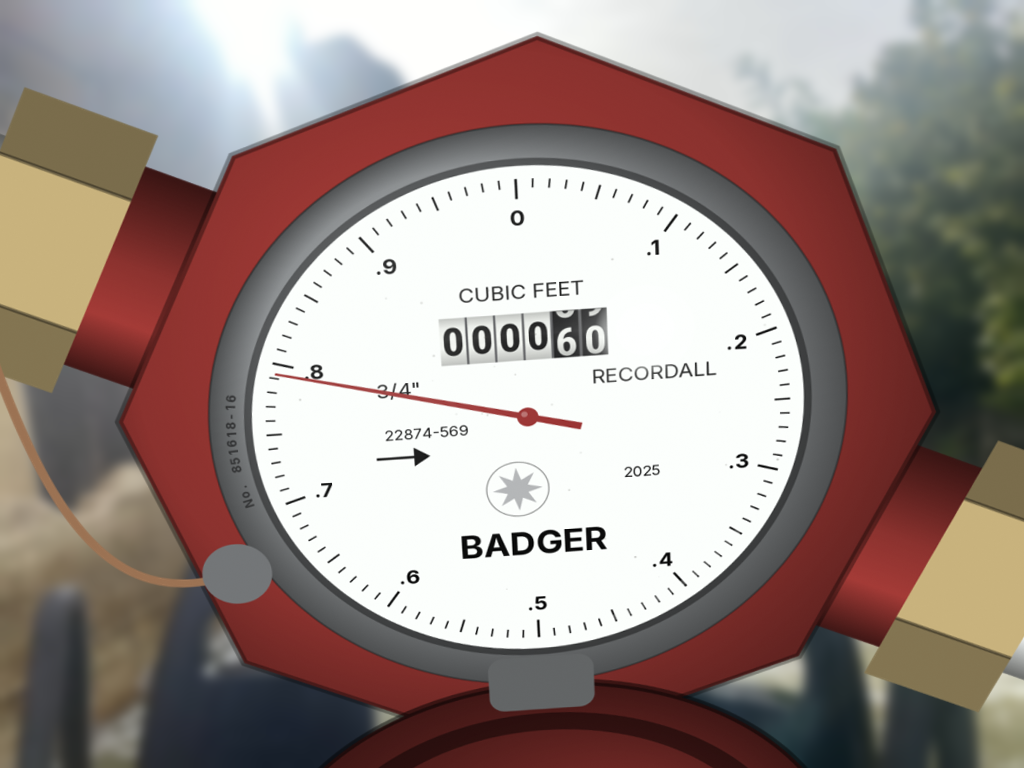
59.79 ft³
